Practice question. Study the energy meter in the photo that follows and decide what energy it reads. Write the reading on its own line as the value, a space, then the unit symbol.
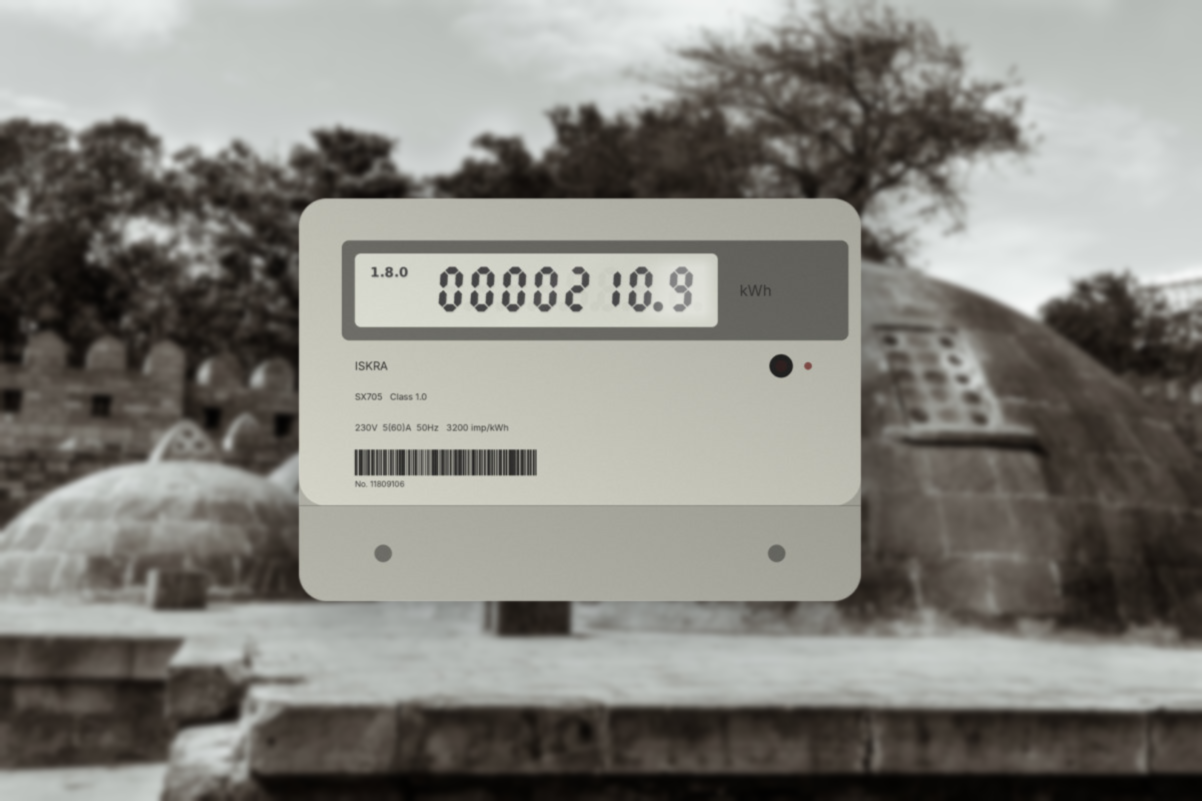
210.9 kWh
